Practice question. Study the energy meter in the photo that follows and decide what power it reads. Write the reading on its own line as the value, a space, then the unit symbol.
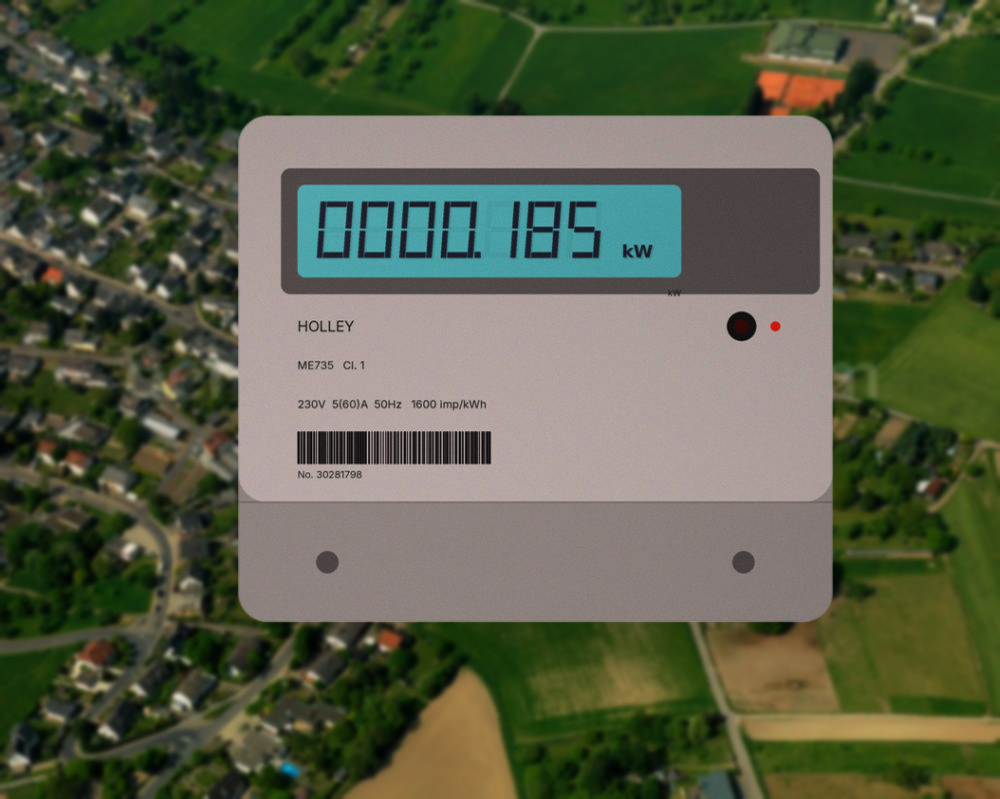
0.185 kW
